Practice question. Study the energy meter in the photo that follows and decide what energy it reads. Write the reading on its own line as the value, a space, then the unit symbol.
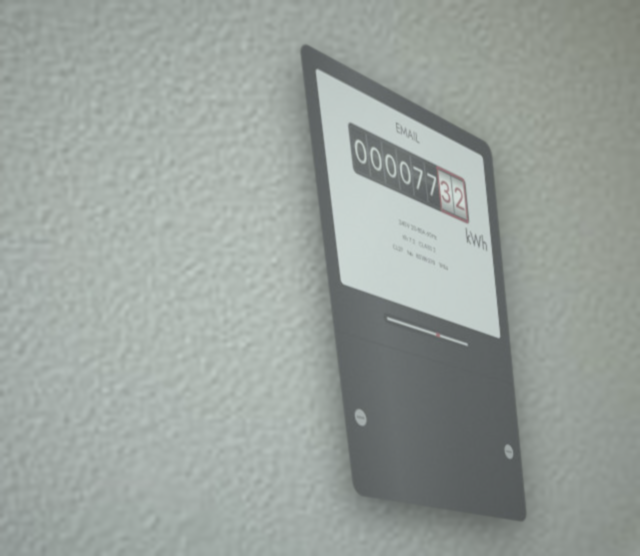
77.32 kWh
